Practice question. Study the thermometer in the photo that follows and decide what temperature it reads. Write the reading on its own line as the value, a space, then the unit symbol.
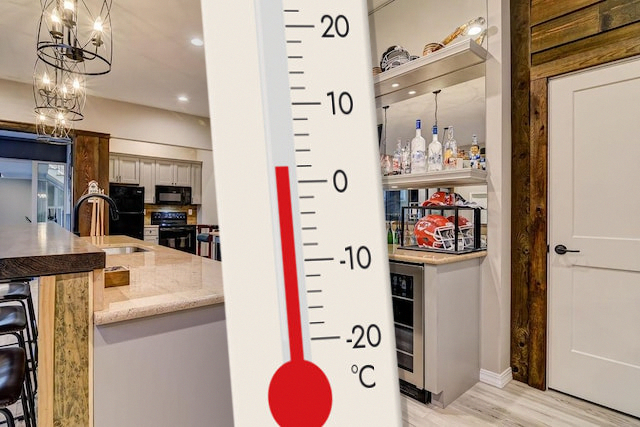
2 °C
